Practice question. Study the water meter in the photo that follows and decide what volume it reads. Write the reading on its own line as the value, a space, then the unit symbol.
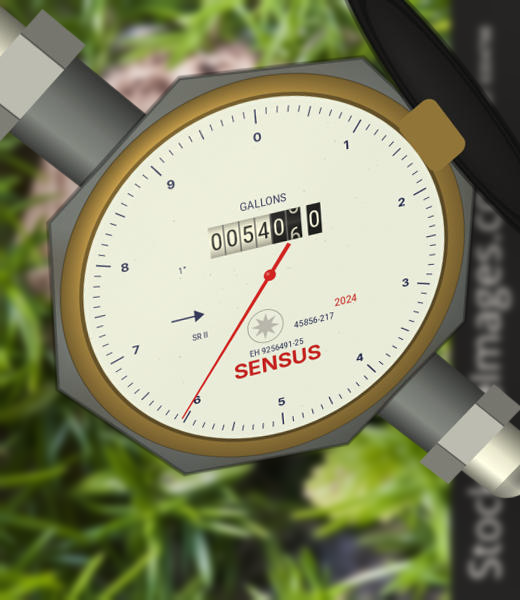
54056.0 gal
